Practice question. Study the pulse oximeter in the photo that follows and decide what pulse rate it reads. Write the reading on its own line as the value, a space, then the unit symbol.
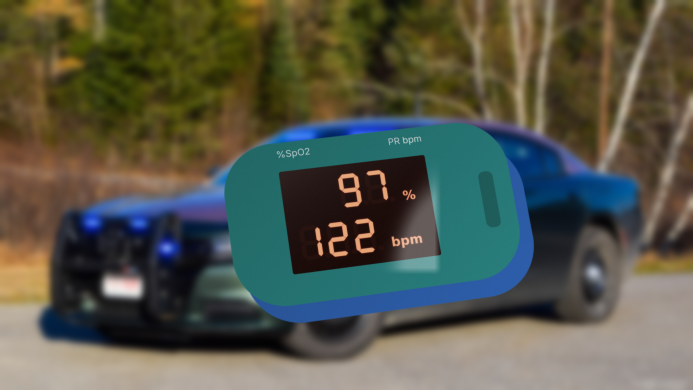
122 bpm
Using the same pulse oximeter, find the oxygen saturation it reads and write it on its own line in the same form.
97 %
